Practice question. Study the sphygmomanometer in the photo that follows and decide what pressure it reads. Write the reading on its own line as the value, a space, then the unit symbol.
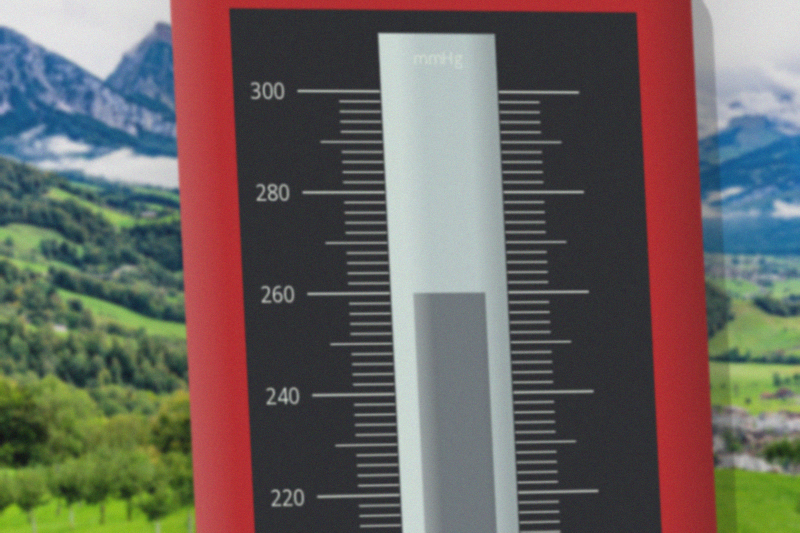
260 mmHg
